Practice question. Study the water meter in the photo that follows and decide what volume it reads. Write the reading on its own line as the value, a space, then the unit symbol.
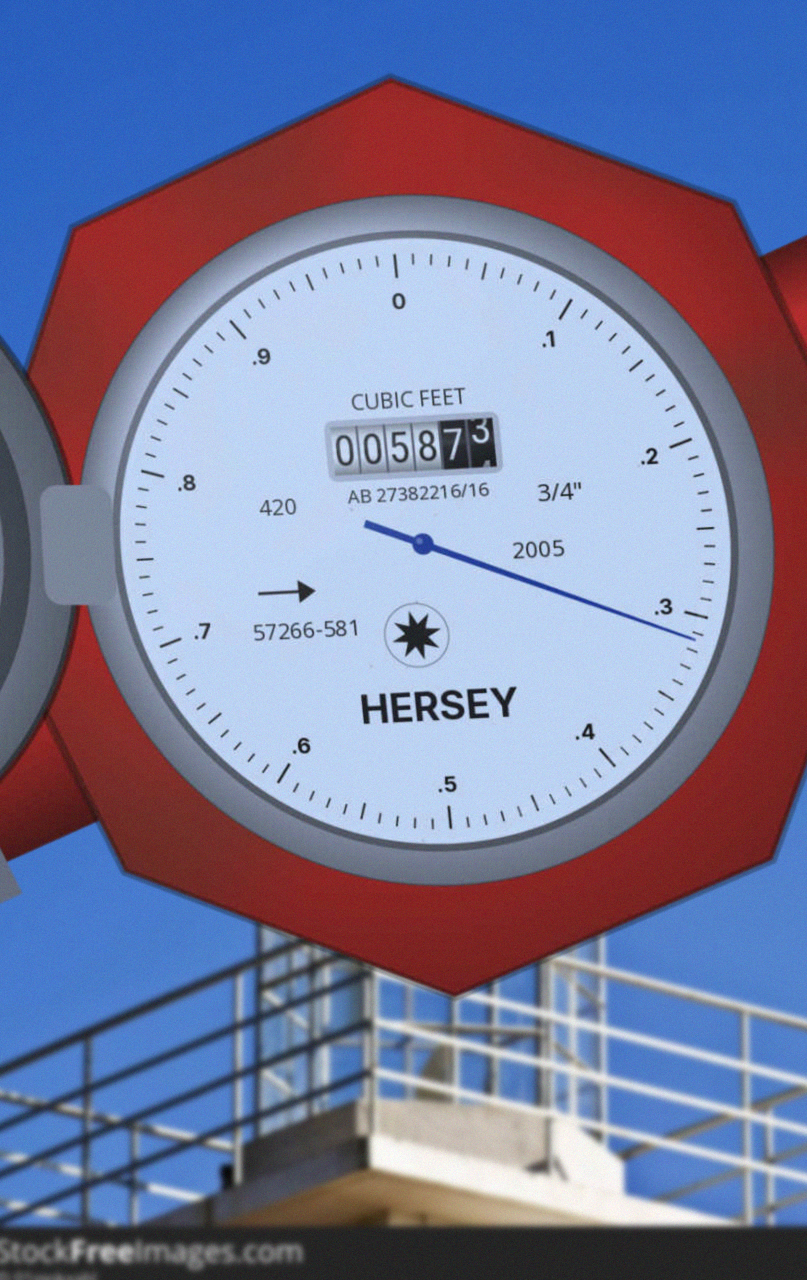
5873.31 ft³
